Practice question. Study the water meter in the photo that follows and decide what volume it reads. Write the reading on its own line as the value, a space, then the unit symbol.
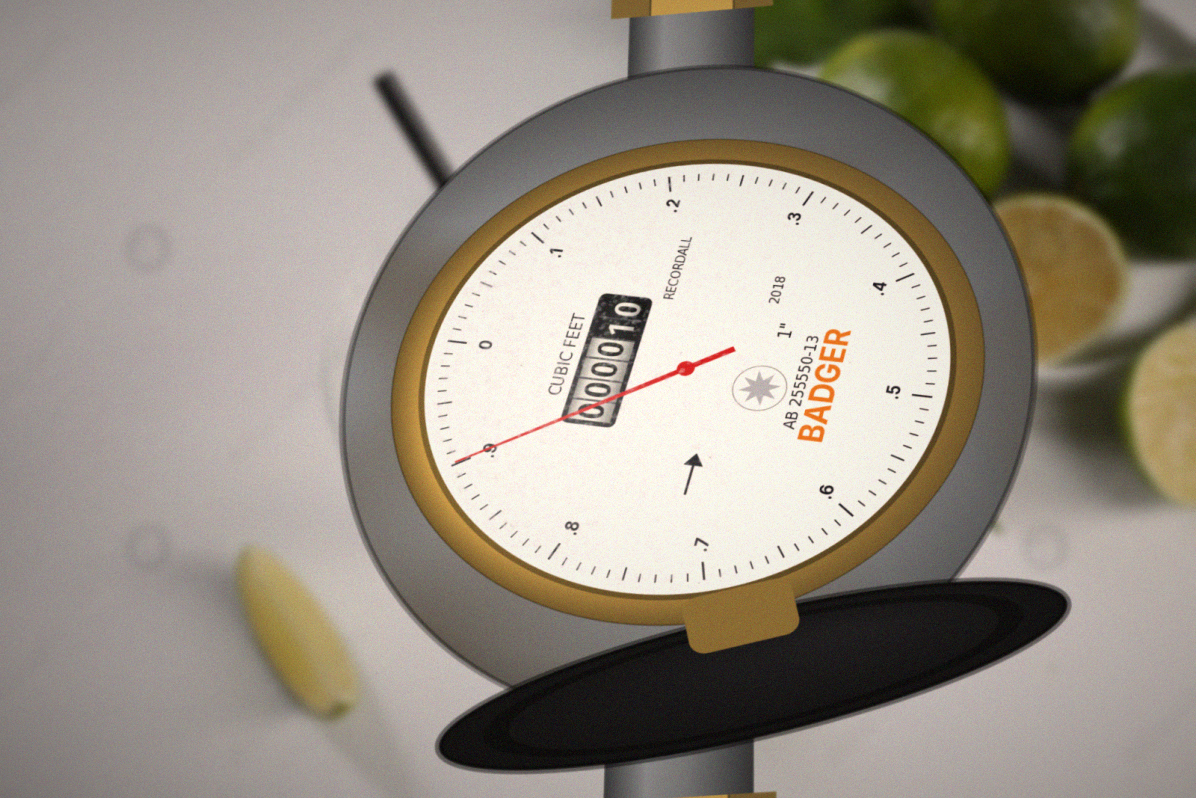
9.90 ft³
